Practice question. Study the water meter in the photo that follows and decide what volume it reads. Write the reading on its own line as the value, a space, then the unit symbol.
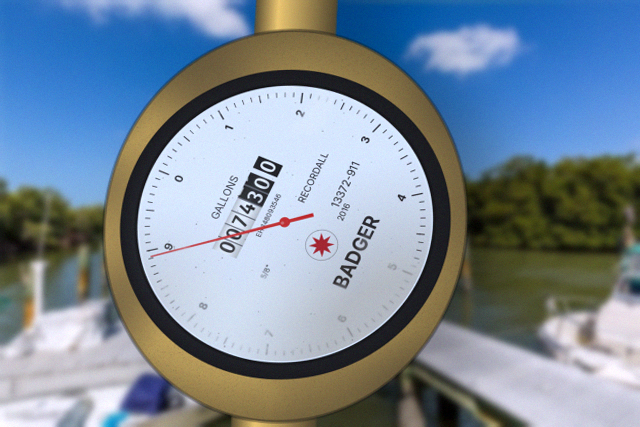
74298.9 gal
